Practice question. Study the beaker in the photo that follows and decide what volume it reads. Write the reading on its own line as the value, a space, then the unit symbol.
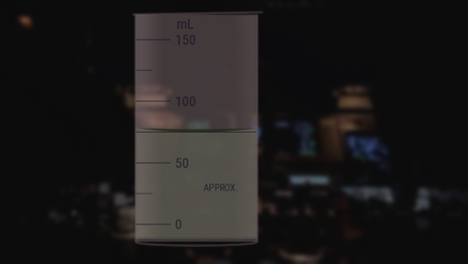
75 mL
